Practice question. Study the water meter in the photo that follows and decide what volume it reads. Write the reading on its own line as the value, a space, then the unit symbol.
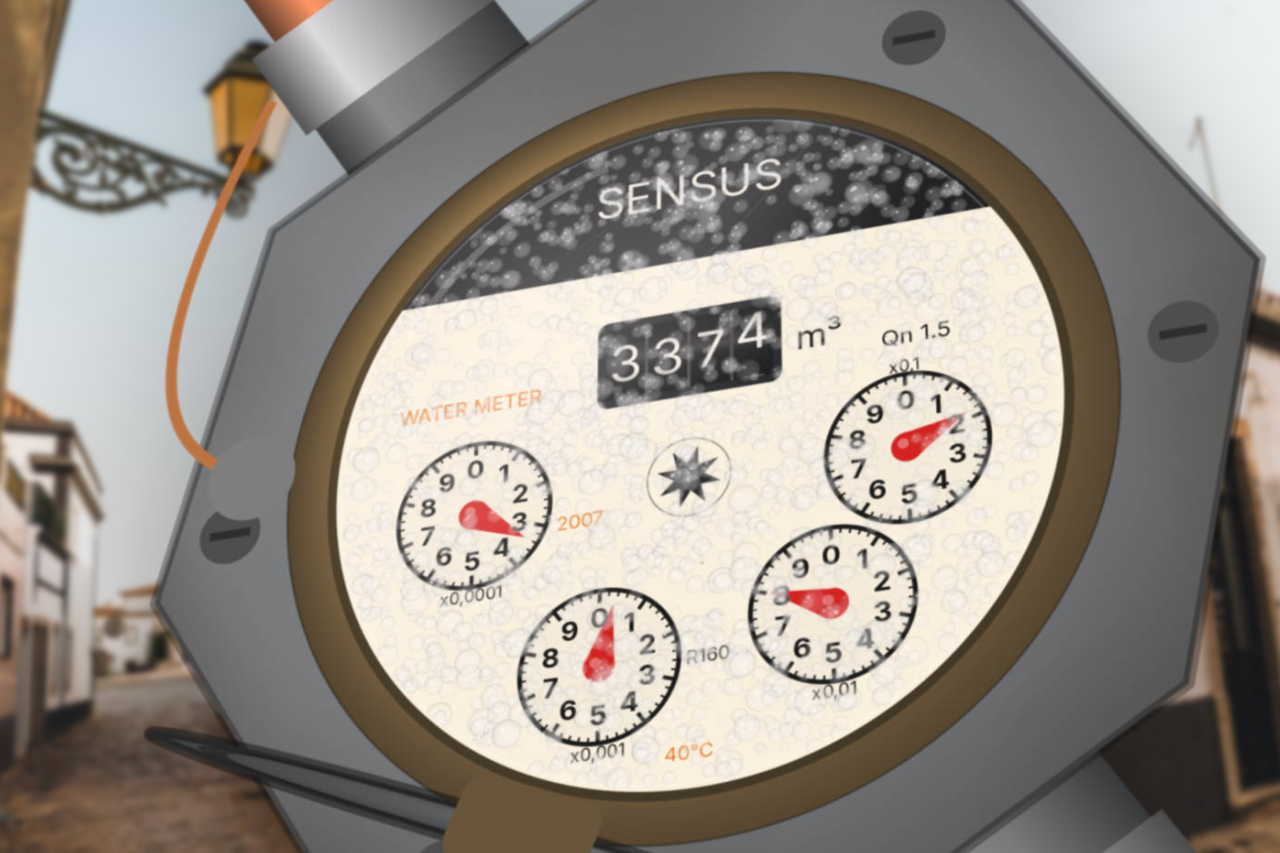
3374.1803 m³
